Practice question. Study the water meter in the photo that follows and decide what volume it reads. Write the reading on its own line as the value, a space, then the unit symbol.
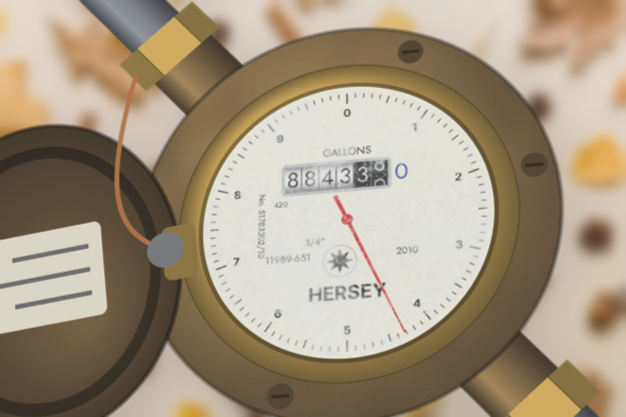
8843384.3 gal
